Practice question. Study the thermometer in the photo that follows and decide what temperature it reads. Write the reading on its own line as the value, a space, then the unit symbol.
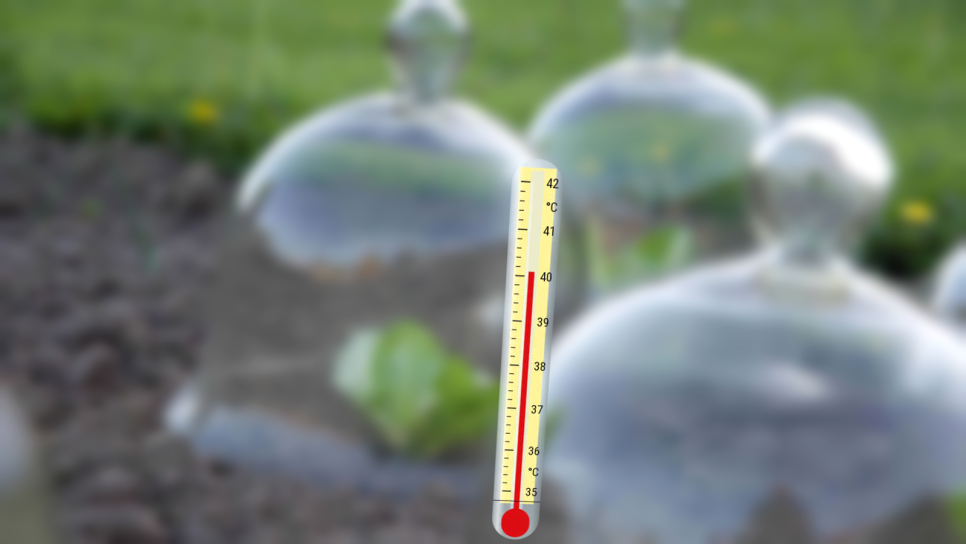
40.1 °C
